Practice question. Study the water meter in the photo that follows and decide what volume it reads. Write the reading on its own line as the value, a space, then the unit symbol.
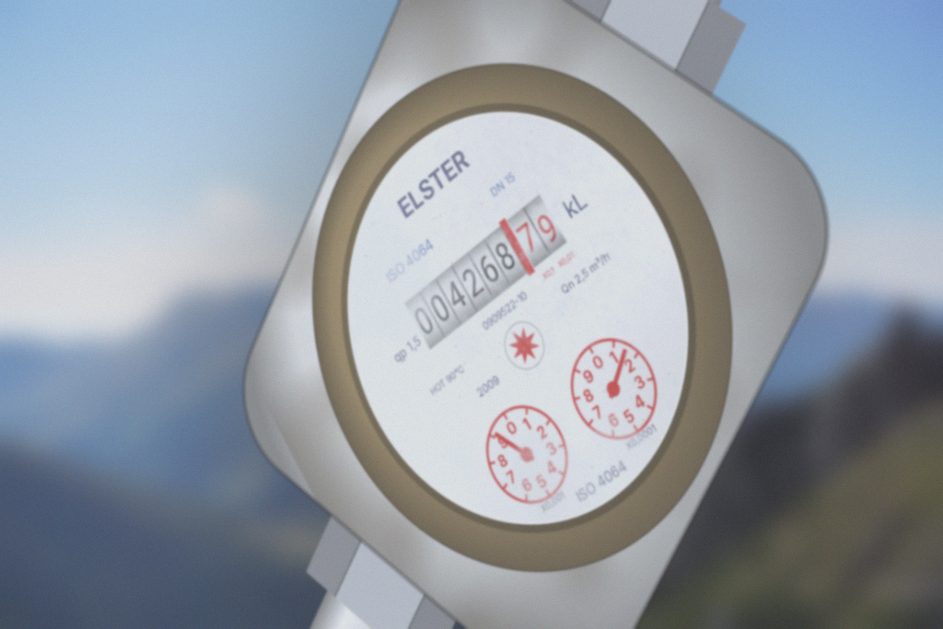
4268.7891 kL
